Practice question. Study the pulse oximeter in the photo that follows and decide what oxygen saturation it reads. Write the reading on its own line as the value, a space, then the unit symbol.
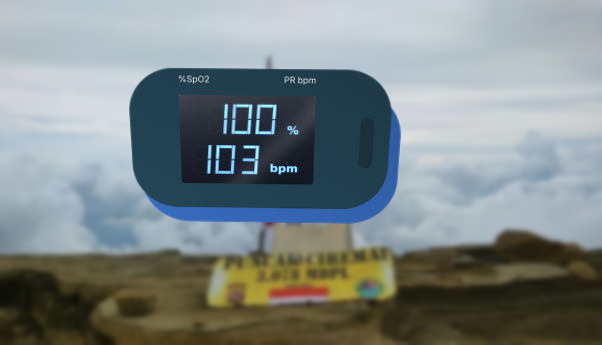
100 %
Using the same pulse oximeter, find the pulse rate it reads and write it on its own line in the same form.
103 bpm
